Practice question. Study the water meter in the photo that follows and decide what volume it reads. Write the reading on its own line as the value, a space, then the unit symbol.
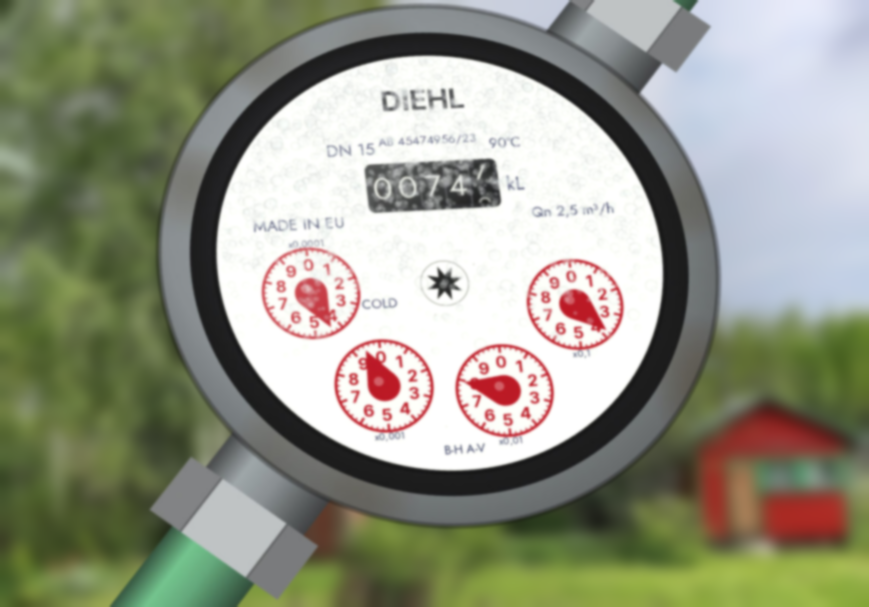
747.3794 kL
